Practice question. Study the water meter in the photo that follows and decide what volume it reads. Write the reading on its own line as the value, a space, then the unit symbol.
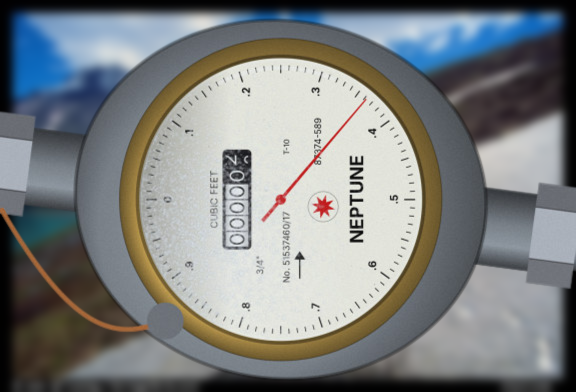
2.36 ft³
